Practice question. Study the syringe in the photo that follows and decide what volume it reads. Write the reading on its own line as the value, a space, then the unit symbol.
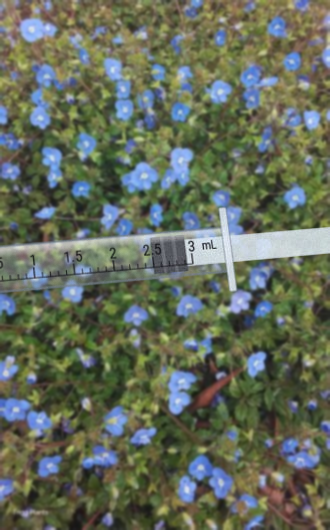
2.5 mL
